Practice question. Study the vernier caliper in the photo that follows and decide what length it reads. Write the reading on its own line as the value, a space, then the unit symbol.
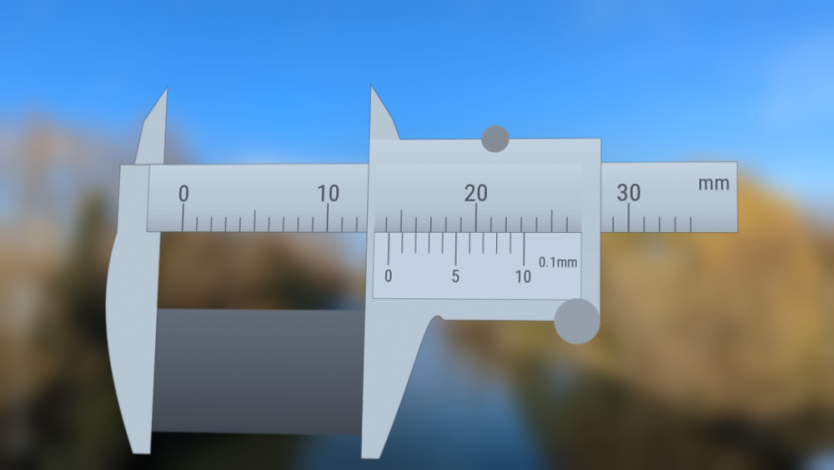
14.2 mm
